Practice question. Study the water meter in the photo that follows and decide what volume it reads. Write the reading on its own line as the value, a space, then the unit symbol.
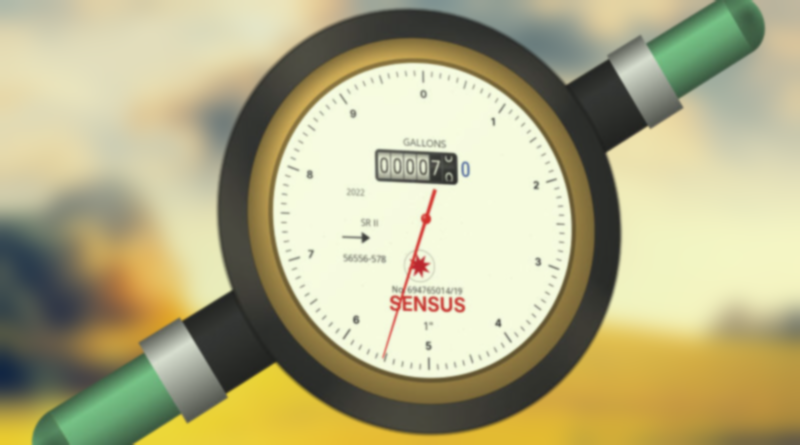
785.5 gal
